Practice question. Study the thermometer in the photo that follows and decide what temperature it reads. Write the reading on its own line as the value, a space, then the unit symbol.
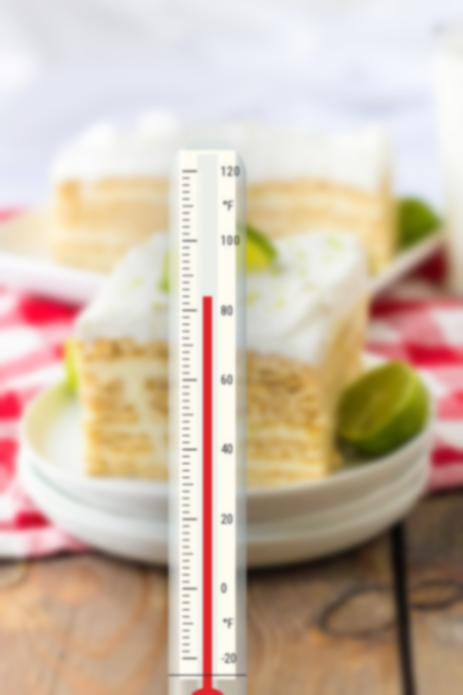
84 °F
